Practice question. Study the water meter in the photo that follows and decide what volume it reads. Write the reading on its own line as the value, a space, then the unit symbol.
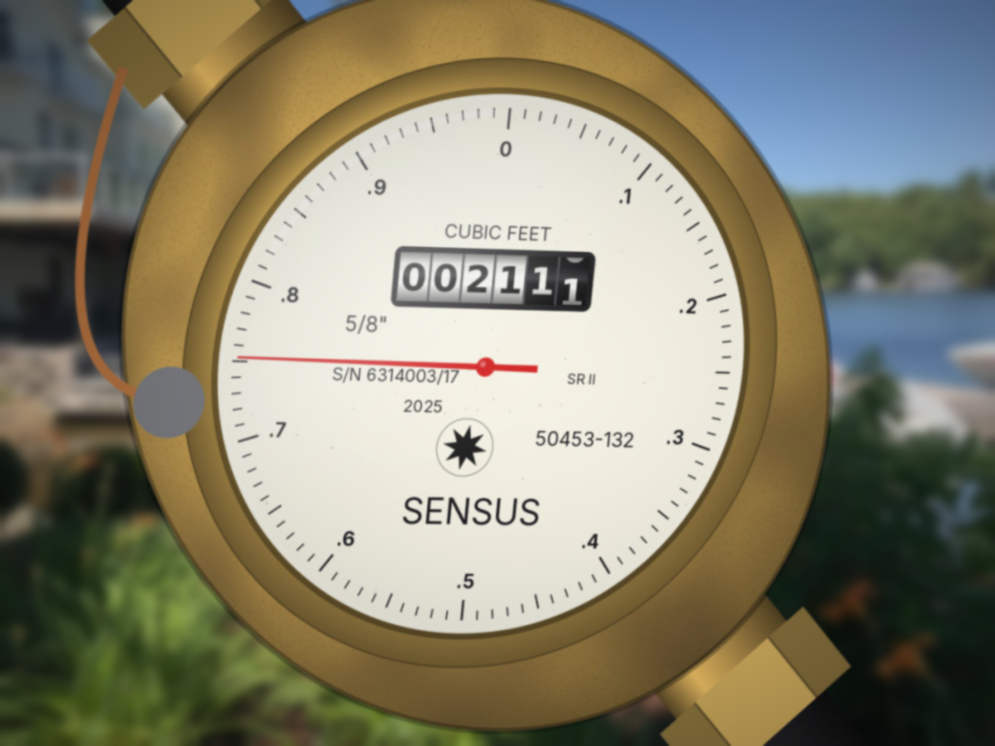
2110.75 ft³
